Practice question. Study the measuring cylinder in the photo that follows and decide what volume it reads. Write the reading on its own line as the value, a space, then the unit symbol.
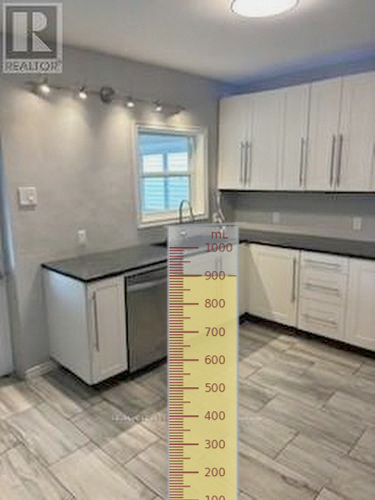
900 mL
